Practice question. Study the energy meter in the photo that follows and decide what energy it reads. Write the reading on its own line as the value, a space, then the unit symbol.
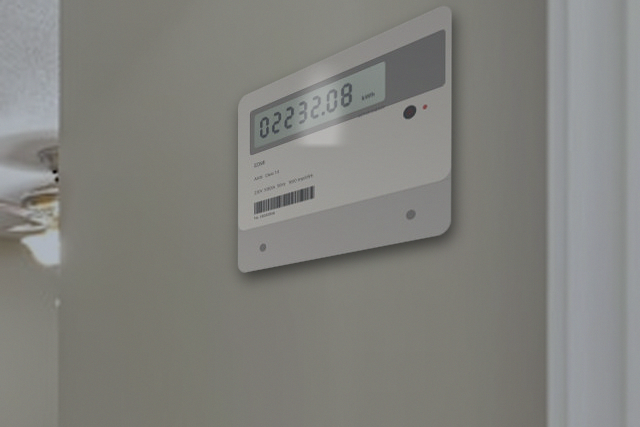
2232.08 kWh
